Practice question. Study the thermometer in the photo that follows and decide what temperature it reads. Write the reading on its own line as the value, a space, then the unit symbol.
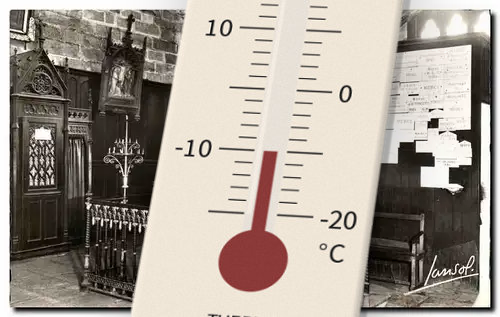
-10 °C
